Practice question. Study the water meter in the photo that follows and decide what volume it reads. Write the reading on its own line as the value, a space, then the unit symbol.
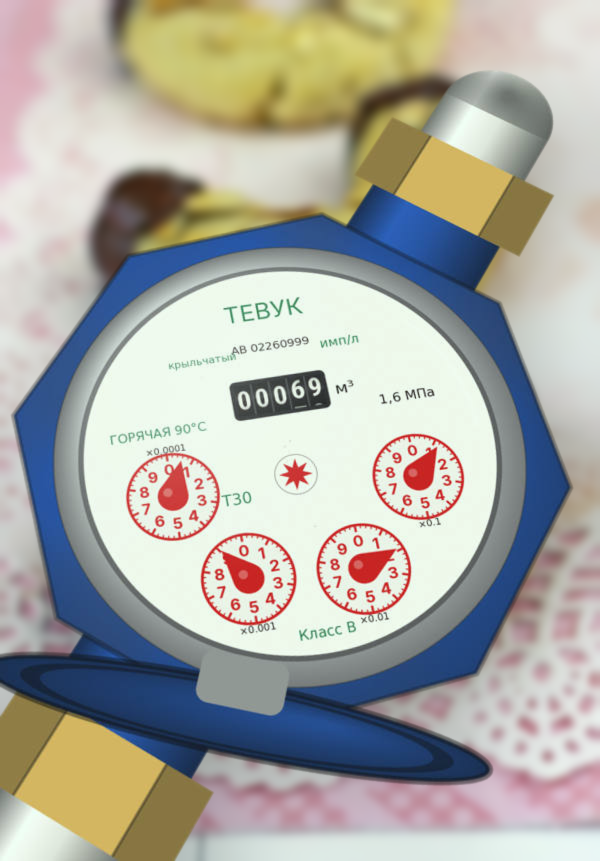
69.1190 m³
